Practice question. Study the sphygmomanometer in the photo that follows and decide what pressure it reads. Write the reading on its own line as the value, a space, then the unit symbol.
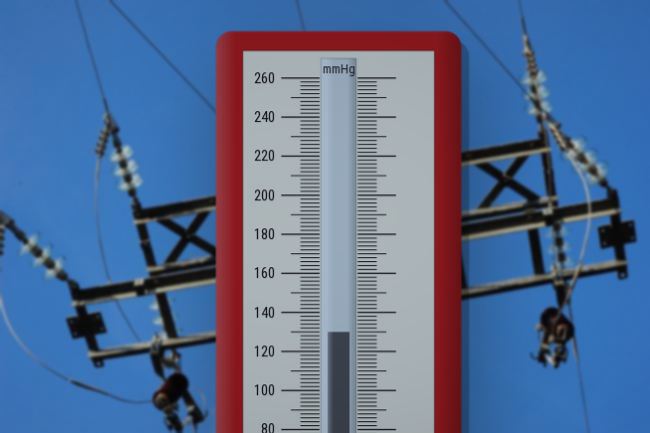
130 mmHg
